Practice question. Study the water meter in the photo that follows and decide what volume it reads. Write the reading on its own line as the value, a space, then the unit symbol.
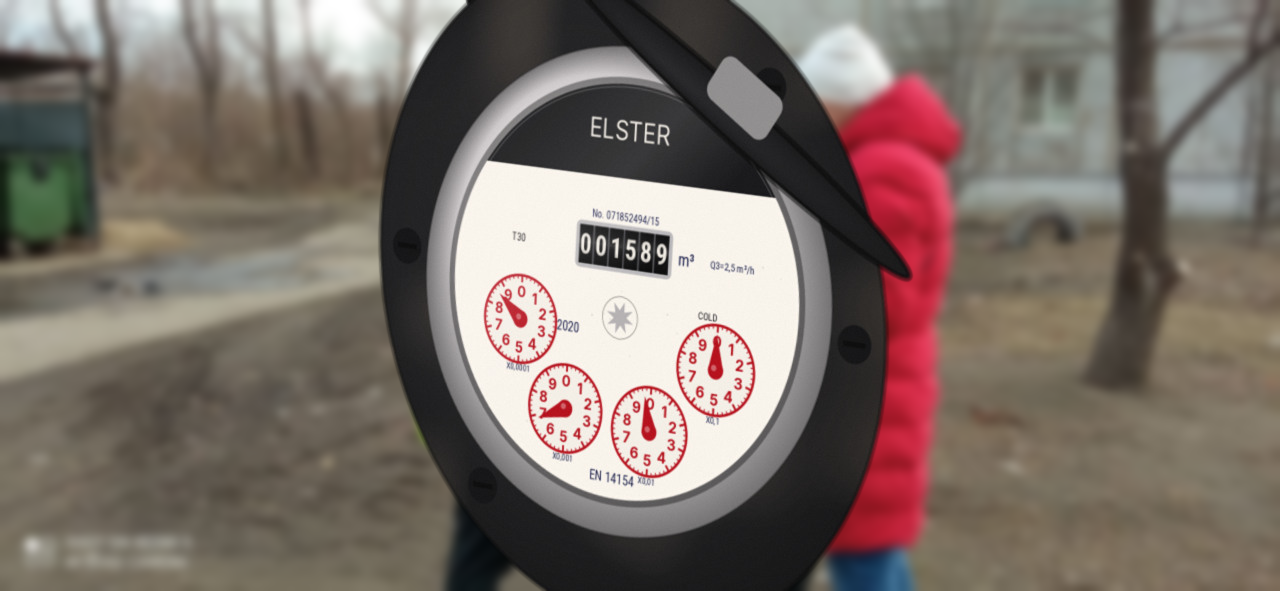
1588.9968 m³
